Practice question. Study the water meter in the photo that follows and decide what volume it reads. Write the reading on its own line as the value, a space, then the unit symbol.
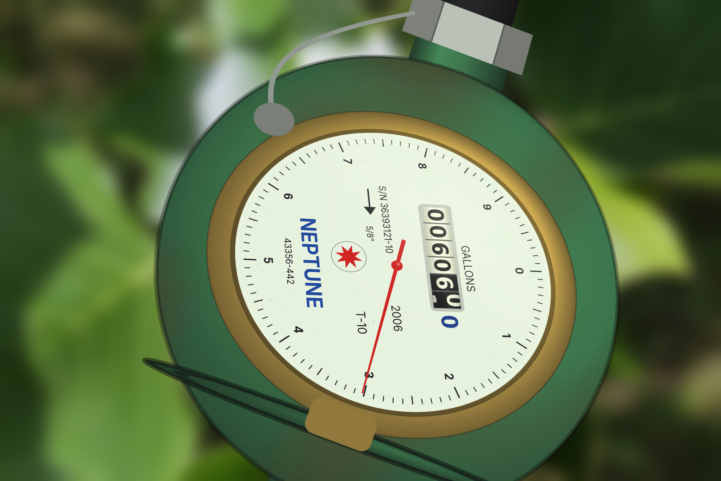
60603.0 gal
